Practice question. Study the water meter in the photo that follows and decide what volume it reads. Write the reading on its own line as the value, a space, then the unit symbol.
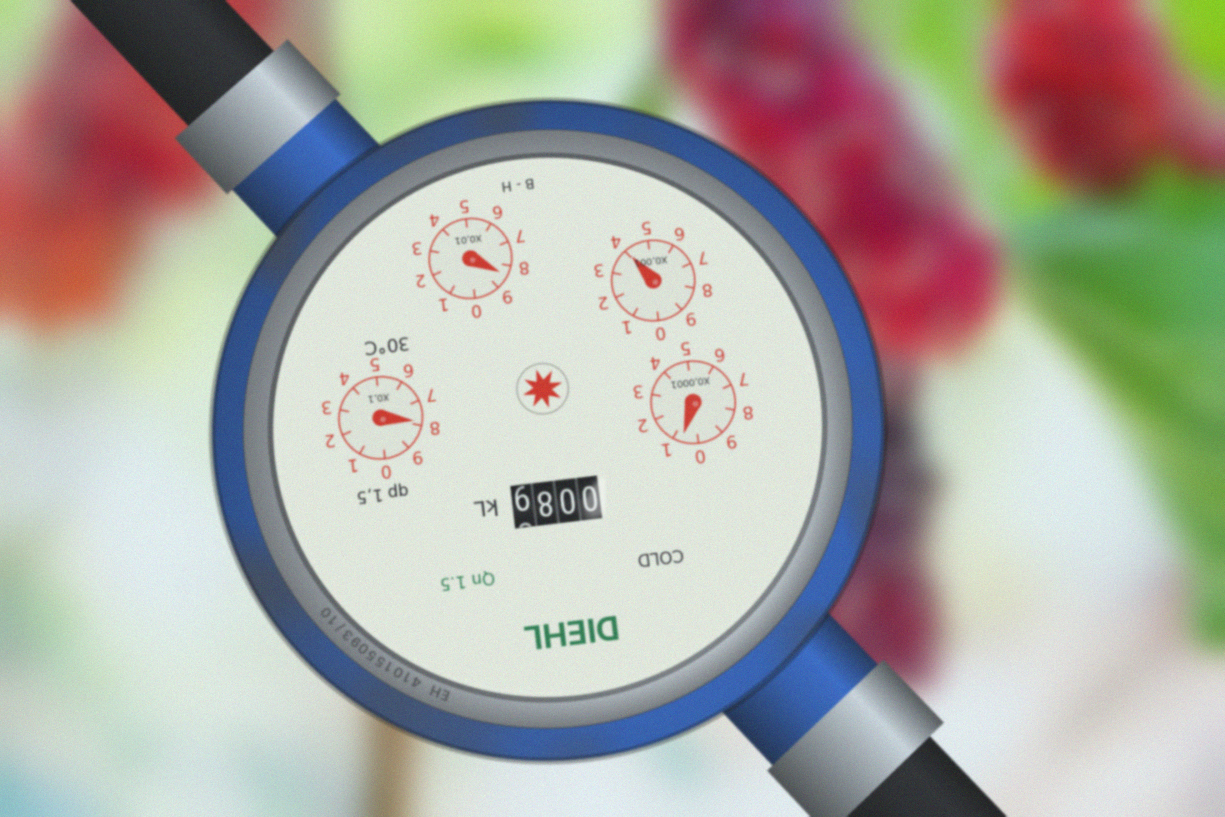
88.7840 kL
